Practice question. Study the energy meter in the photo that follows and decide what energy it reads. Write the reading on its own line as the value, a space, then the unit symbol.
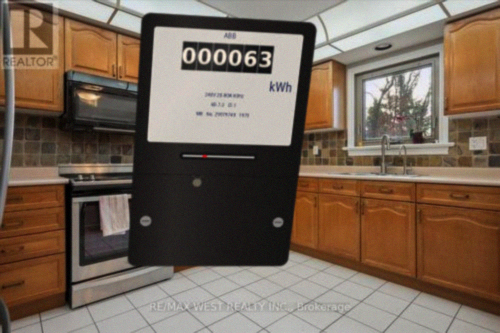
63 kWh
